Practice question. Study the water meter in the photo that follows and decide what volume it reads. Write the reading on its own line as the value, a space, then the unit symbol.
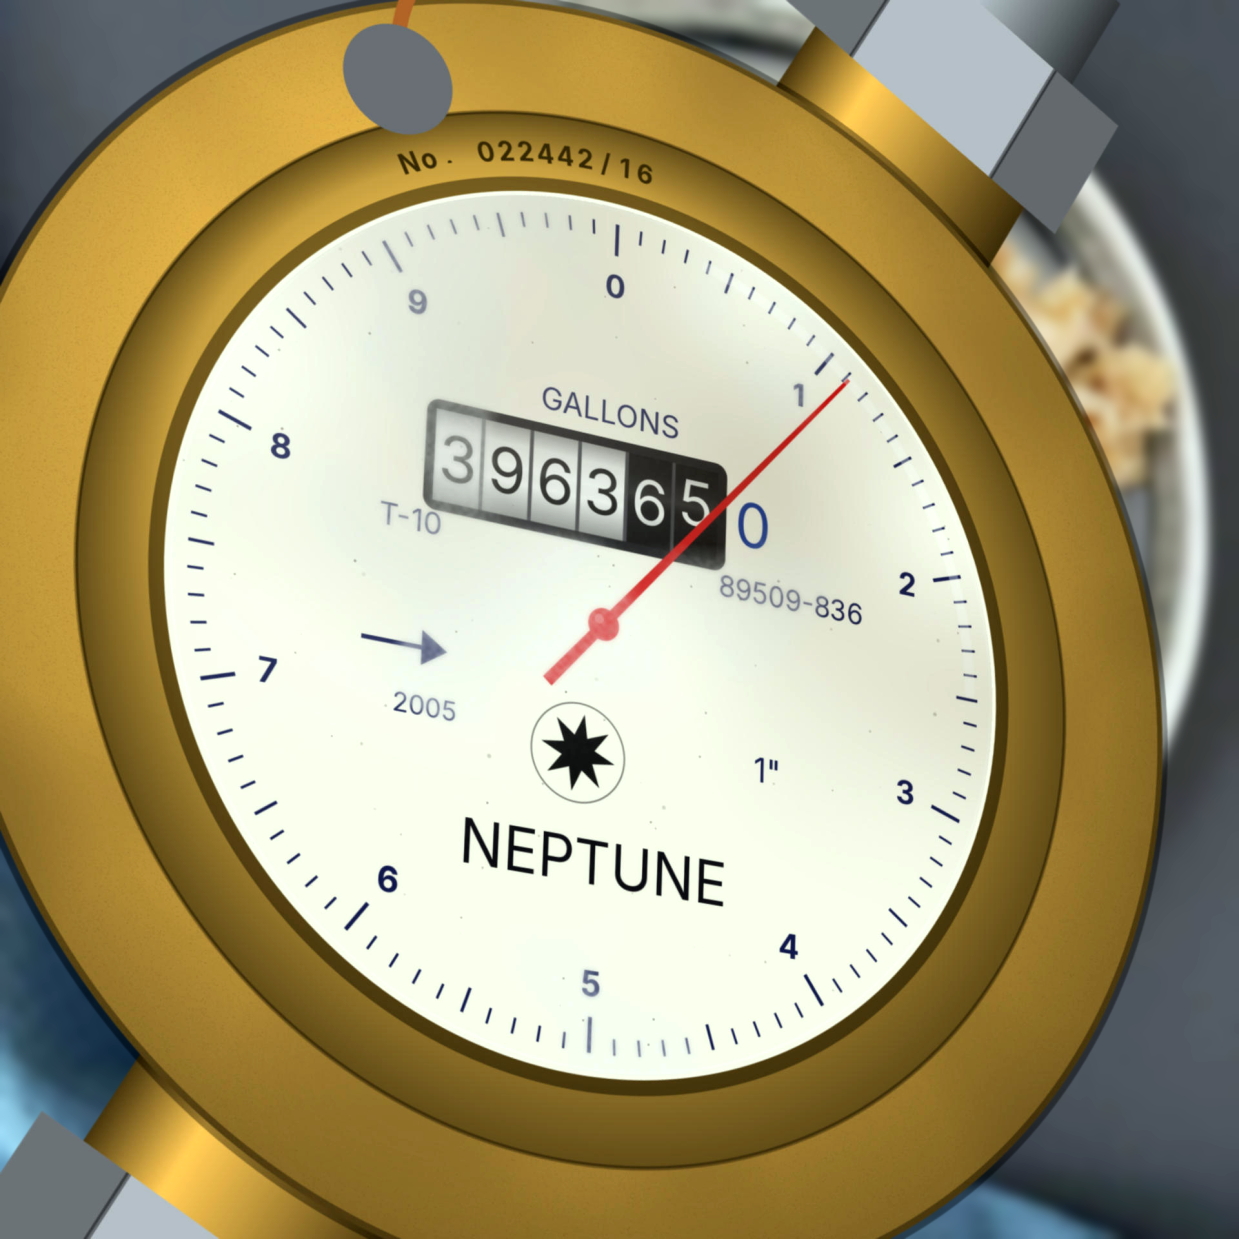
3963651.1 gal
